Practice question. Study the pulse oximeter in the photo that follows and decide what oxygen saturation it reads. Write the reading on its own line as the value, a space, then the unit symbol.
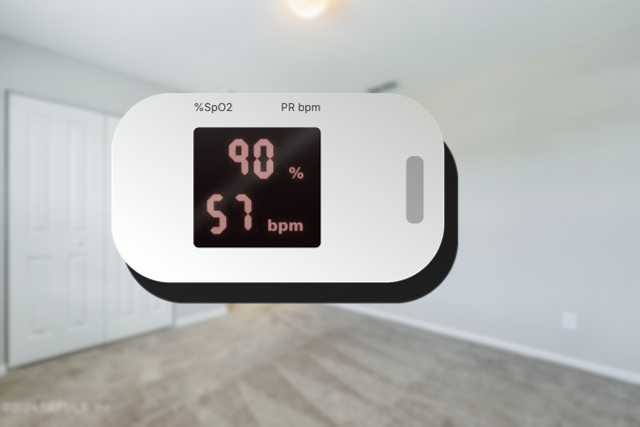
90 %
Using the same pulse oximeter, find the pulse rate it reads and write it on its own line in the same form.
57 bpm
